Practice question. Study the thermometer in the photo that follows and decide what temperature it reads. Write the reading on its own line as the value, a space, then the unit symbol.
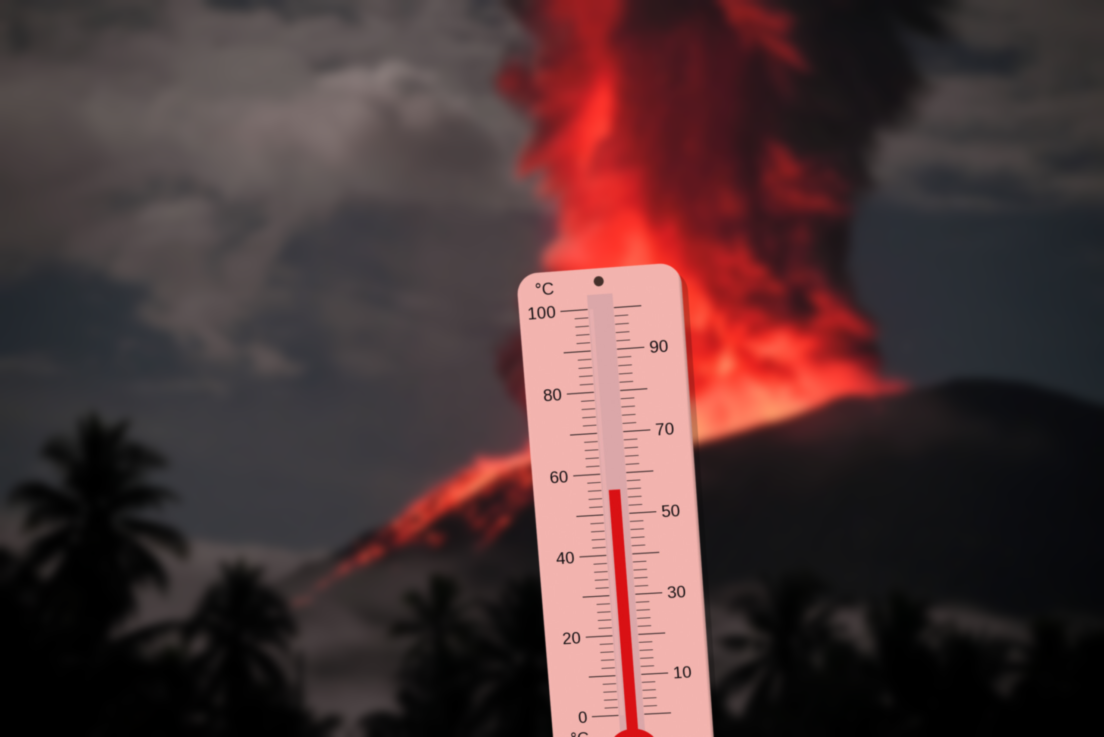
56 °C
